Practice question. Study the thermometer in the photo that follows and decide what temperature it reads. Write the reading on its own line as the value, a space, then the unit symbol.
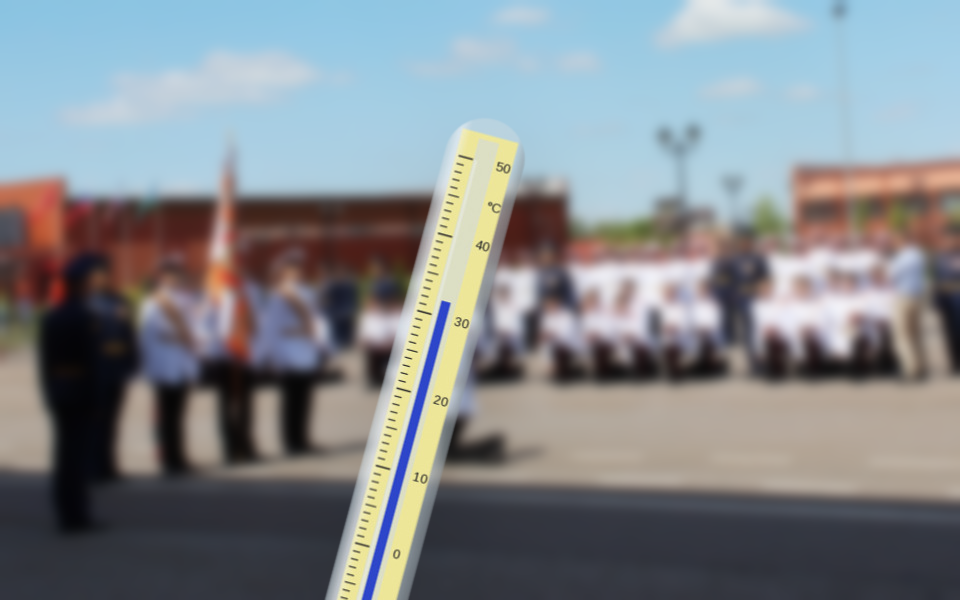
32 °C
